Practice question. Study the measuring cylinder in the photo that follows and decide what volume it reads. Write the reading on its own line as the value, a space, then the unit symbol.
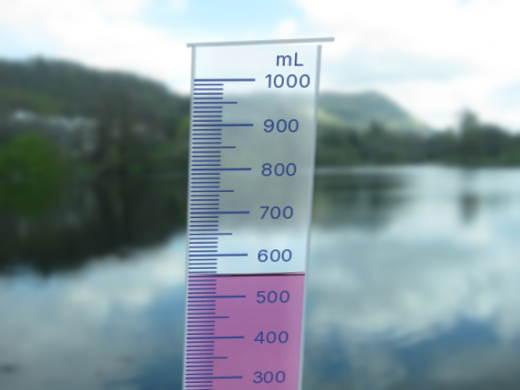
550 mL
